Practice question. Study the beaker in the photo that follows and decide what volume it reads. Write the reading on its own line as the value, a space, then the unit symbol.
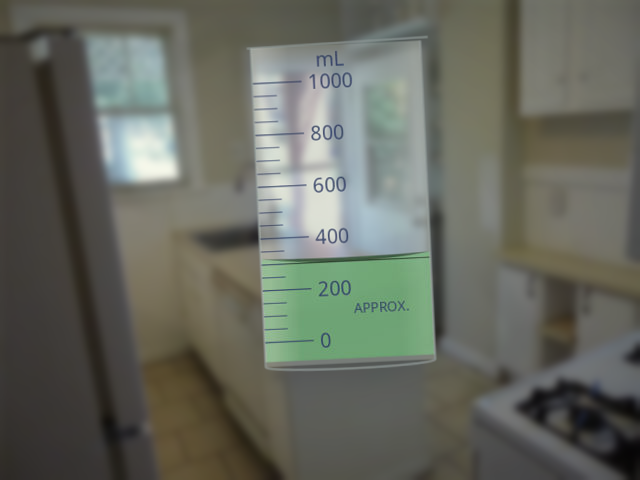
300 mL
